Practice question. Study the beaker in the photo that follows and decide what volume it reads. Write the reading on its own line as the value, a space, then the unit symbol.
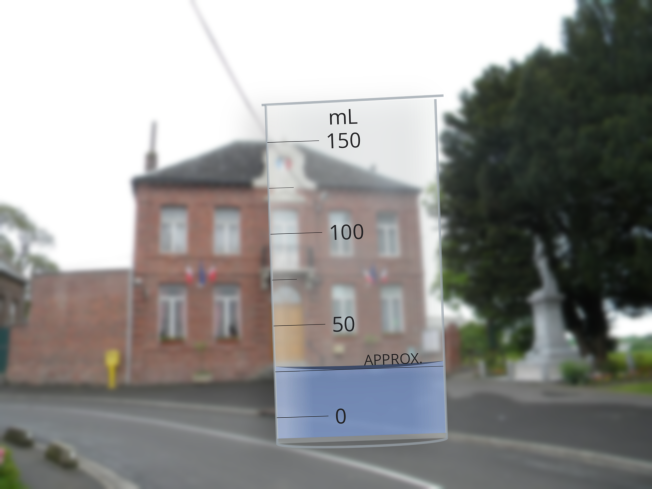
25 mL
